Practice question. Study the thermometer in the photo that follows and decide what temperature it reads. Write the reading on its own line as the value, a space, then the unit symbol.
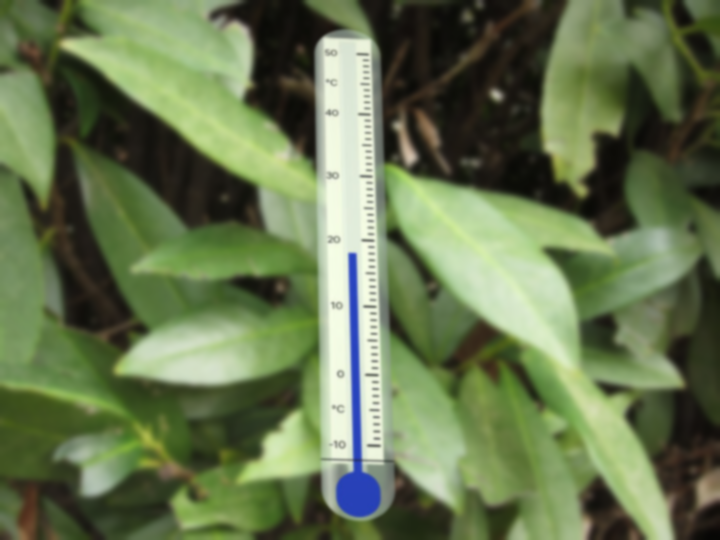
18 °C
